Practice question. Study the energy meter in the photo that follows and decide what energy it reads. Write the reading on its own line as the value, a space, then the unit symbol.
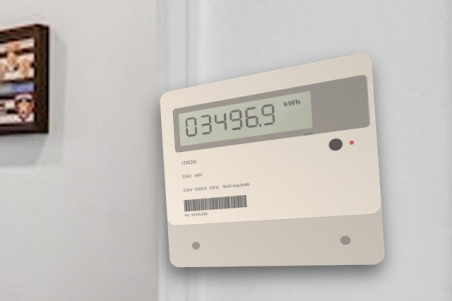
3496.9 kWh
